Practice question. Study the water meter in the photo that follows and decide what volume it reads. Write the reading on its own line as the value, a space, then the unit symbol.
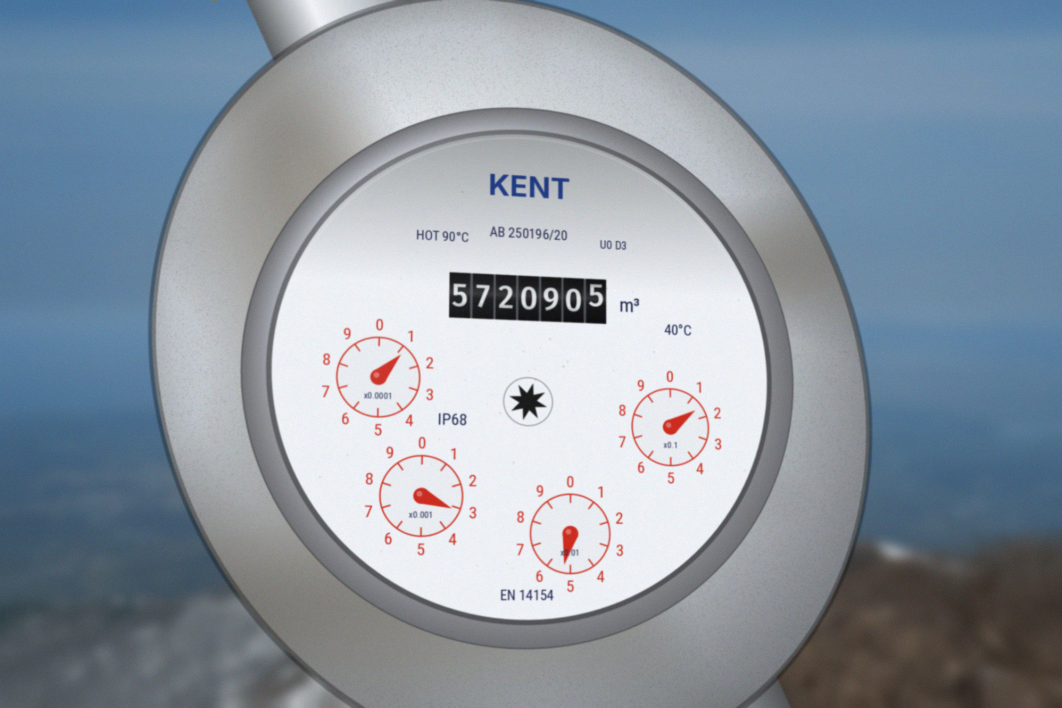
5720905.1531 m³
